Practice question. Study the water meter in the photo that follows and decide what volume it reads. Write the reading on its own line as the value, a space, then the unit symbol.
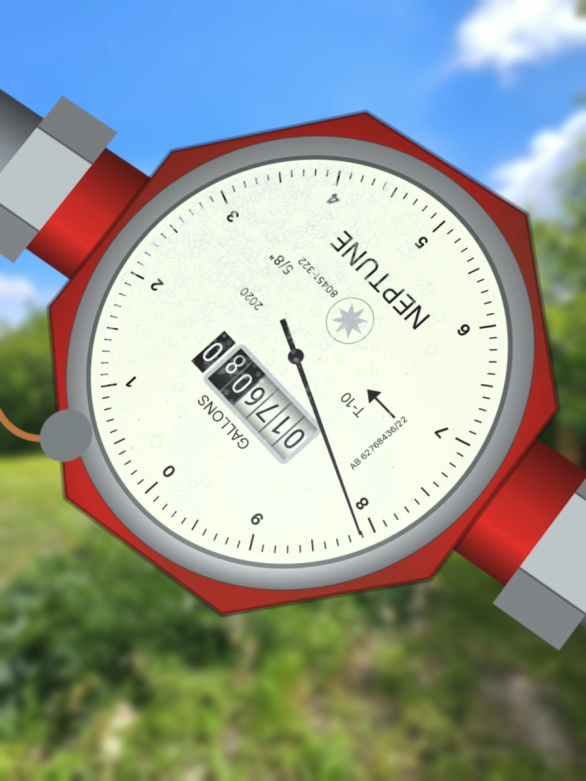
176078.1 gal
